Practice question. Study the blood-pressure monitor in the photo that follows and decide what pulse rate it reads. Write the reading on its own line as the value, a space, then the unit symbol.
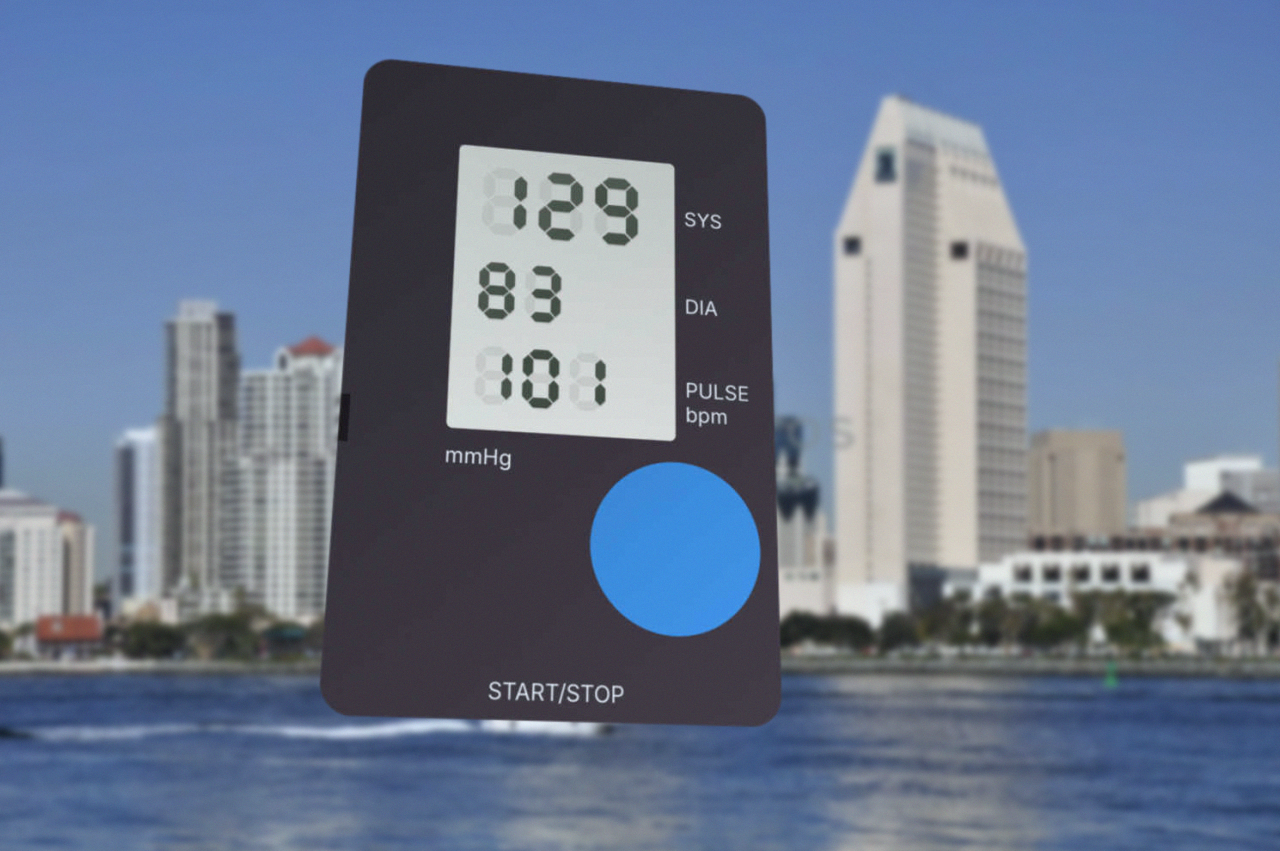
101 bpm
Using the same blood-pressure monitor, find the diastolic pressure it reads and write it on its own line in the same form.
83 mmHg
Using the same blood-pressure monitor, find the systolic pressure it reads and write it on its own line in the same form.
129 mmHg
